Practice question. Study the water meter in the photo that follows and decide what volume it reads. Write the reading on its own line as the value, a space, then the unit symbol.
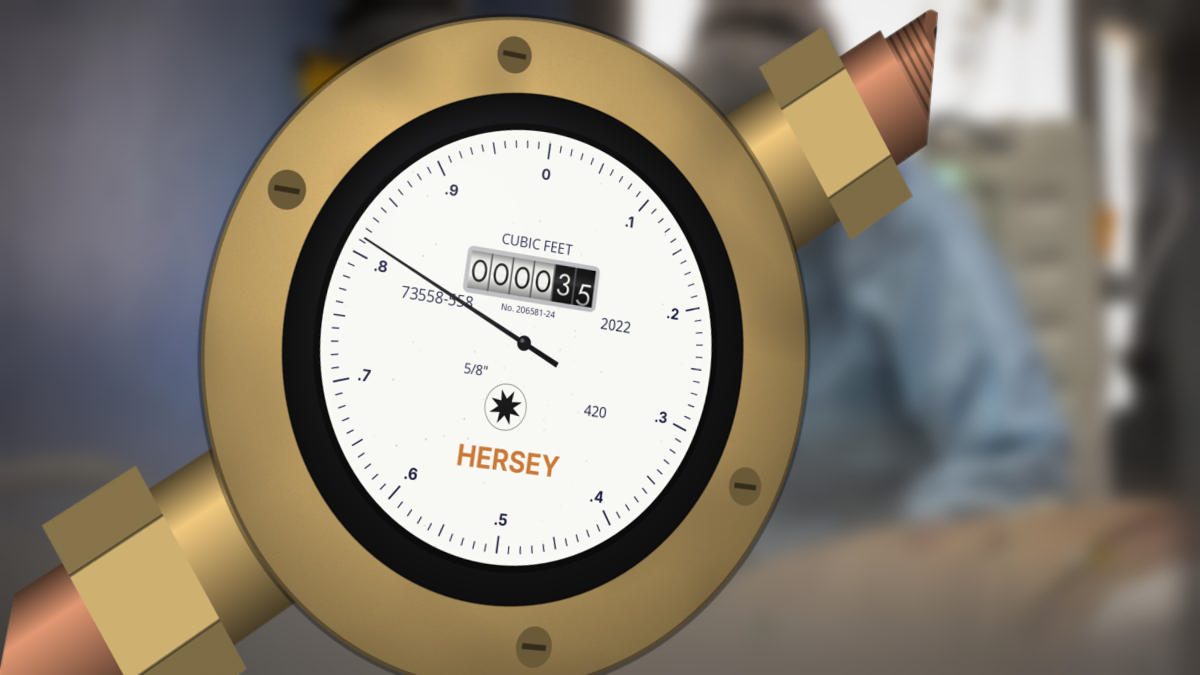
34.81 ft³
